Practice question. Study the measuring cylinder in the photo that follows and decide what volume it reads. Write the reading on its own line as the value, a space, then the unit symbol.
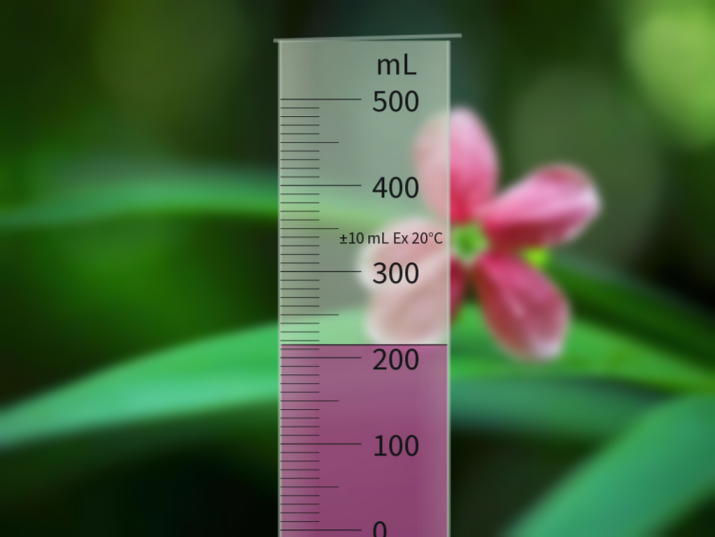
215 mL
